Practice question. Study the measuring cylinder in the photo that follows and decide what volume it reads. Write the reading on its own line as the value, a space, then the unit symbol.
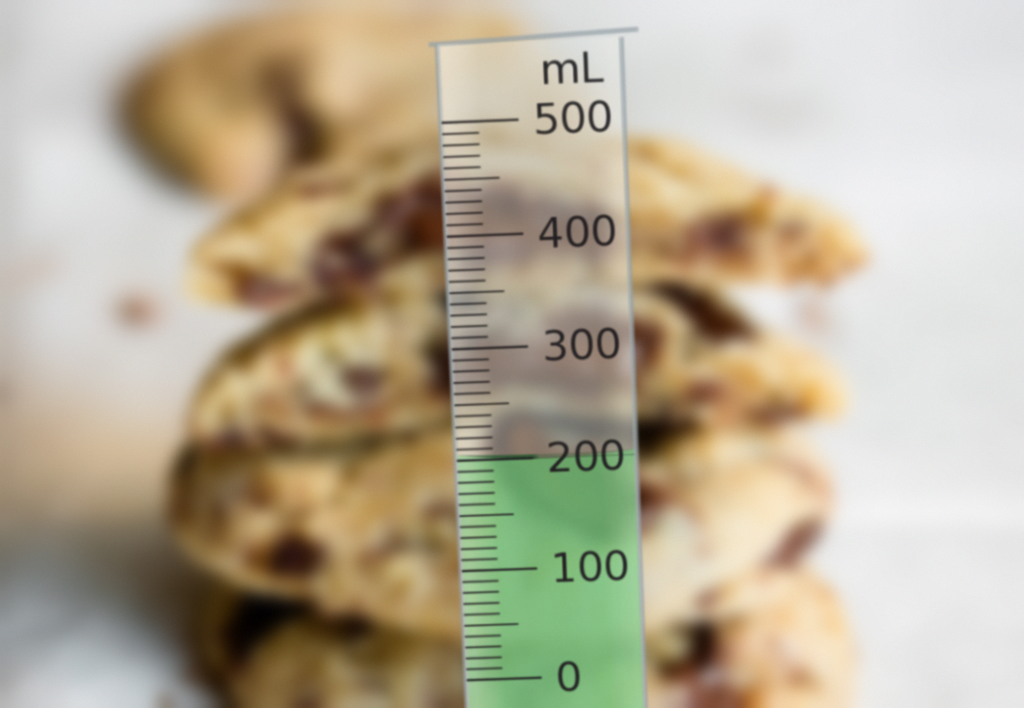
200 mL
